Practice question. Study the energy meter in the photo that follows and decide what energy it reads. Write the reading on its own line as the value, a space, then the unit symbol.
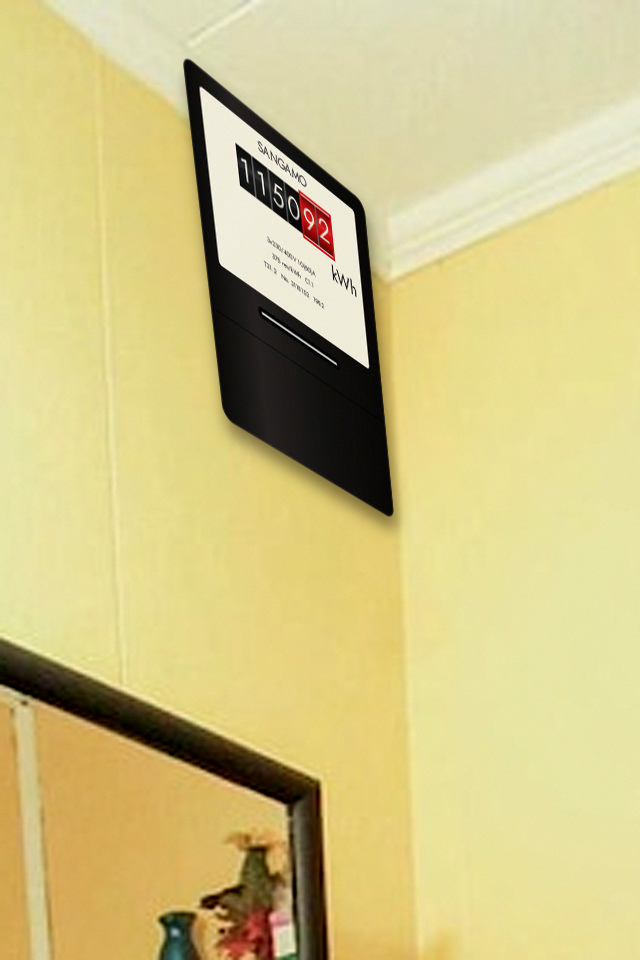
1150.92 kWh
